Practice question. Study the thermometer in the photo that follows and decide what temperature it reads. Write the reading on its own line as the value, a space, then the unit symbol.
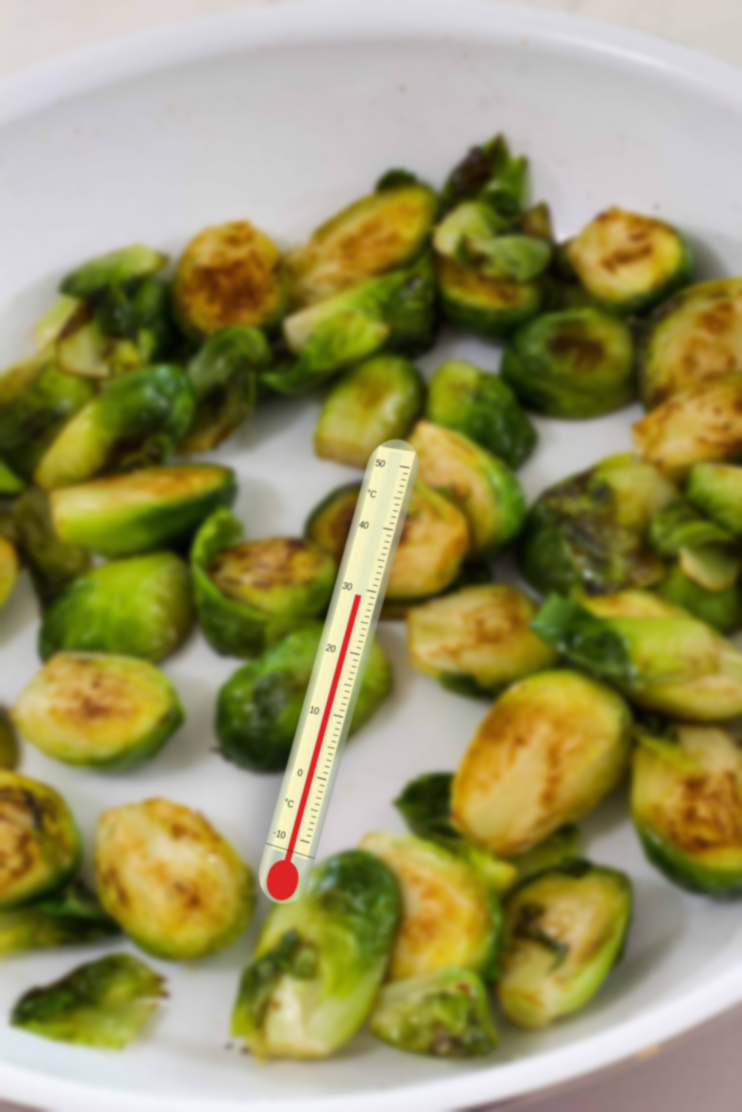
29 °C
